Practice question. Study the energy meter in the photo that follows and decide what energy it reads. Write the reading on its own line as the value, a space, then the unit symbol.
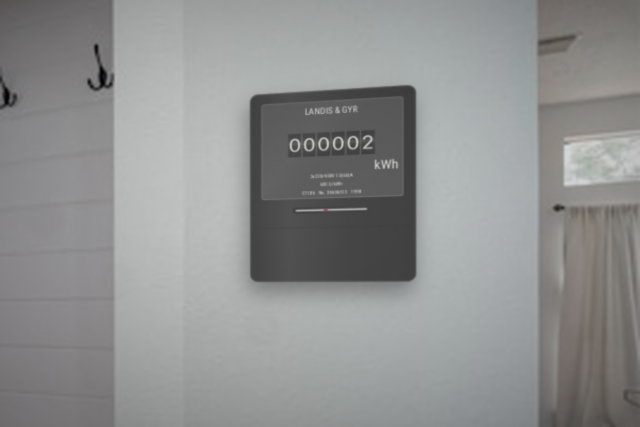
2 kWh
